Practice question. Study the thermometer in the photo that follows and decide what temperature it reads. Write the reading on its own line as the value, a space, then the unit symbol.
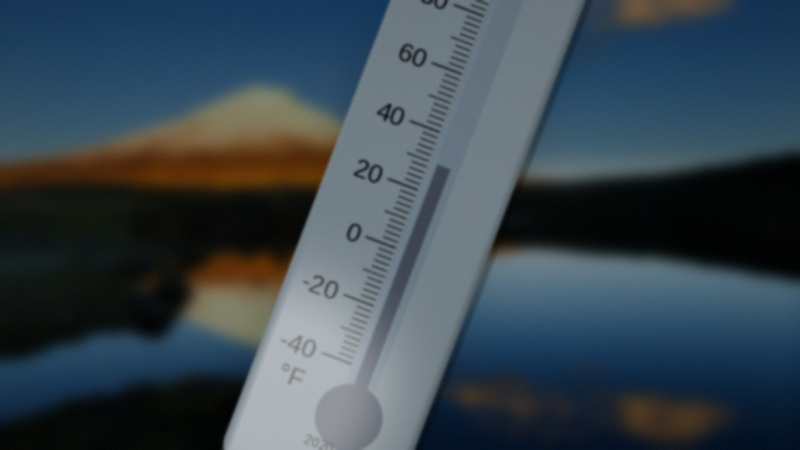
30 °F
